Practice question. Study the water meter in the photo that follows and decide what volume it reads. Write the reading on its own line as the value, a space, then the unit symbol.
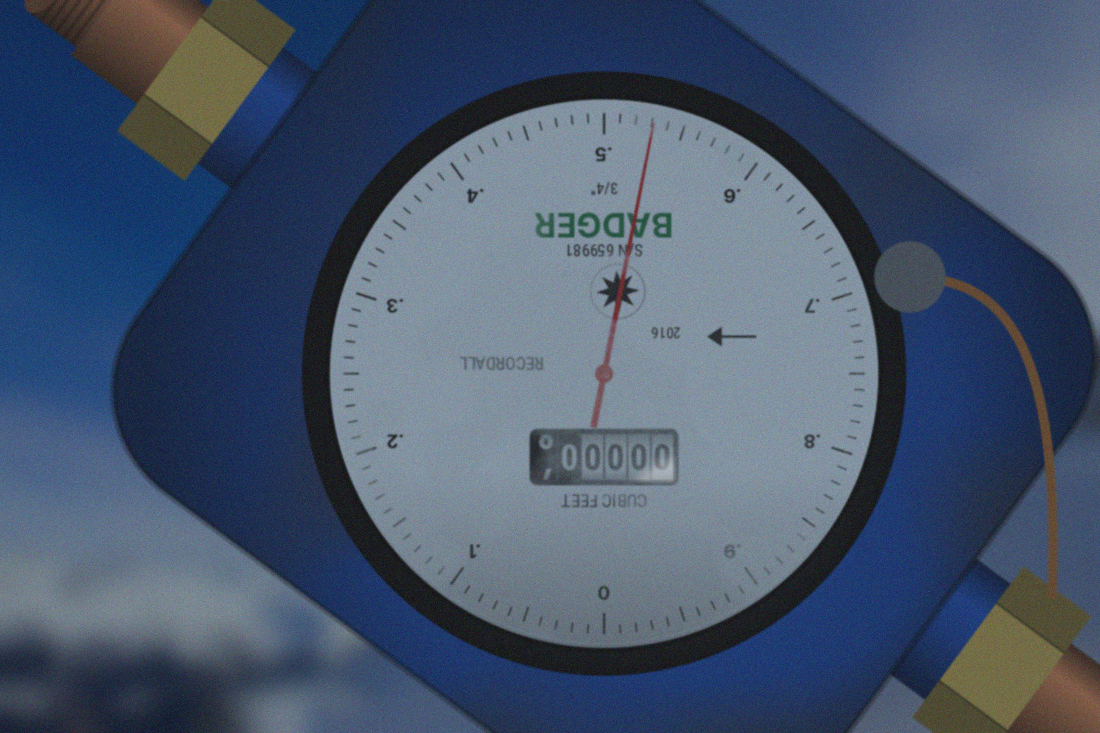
7.53 ft³
